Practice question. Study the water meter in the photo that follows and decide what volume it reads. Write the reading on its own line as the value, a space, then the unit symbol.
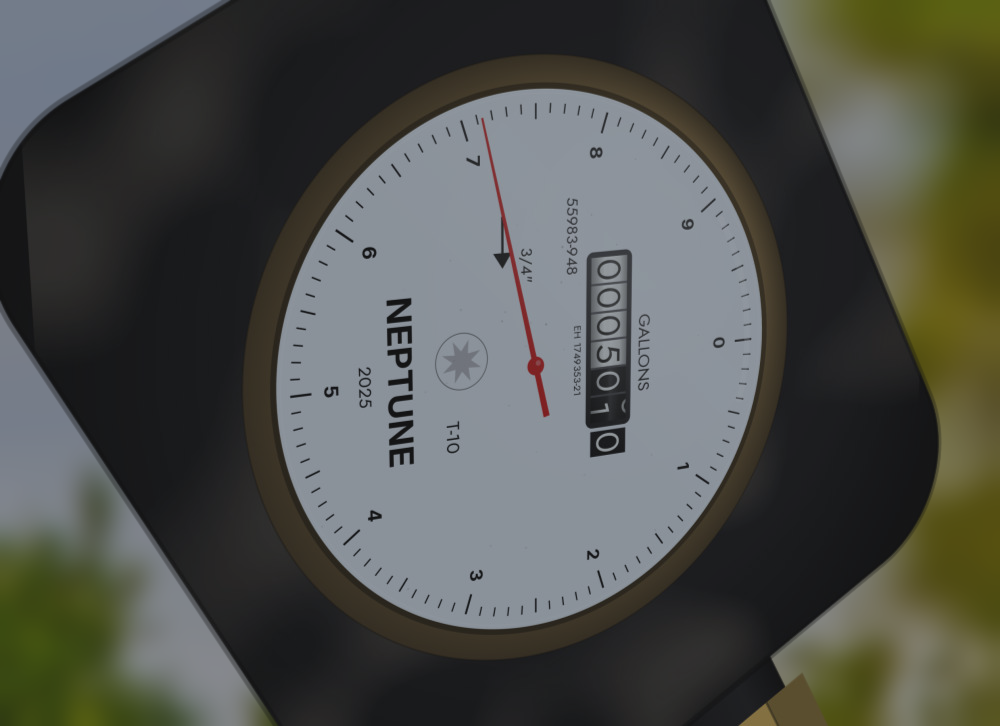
5007.1 gal
